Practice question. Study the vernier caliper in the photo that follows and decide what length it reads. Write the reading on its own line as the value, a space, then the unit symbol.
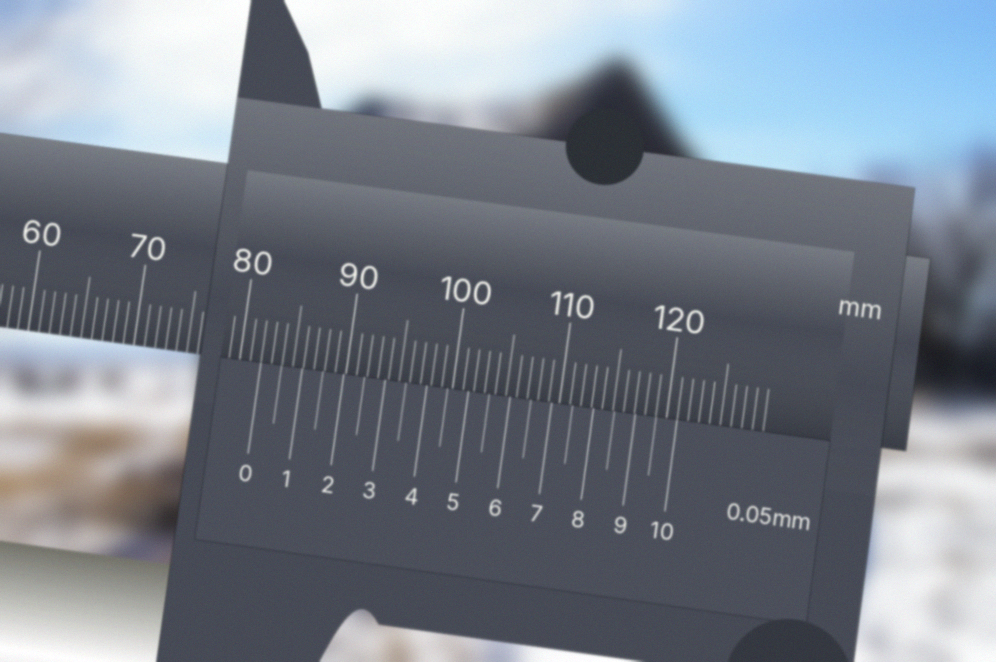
82.0 mm
